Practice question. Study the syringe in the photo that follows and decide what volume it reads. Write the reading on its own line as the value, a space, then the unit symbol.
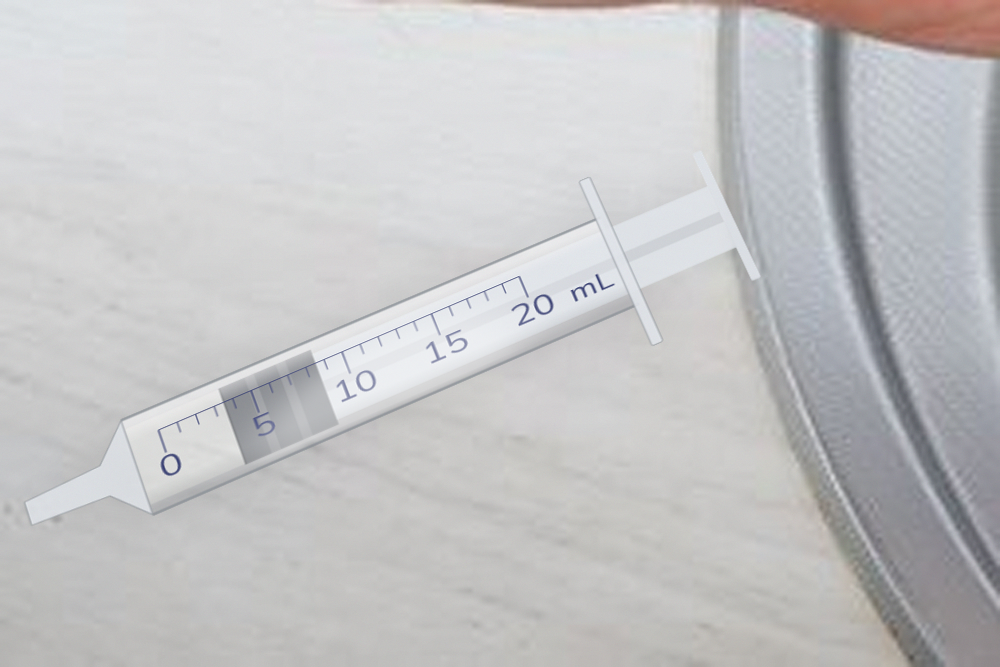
3.5 mL
